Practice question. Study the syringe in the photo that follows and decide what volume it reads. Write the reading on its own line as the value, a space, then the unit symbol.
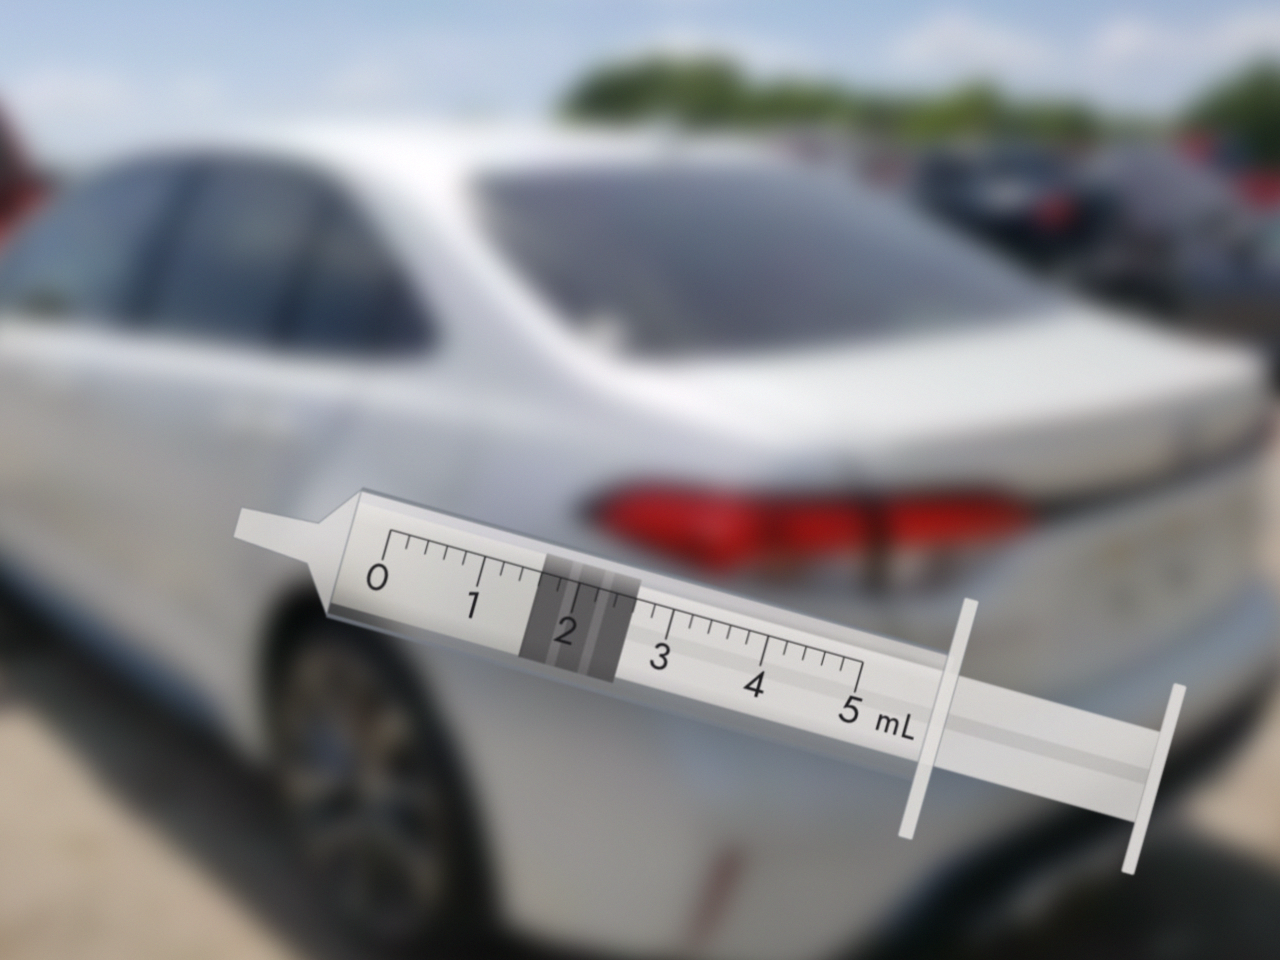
1.6 mL
